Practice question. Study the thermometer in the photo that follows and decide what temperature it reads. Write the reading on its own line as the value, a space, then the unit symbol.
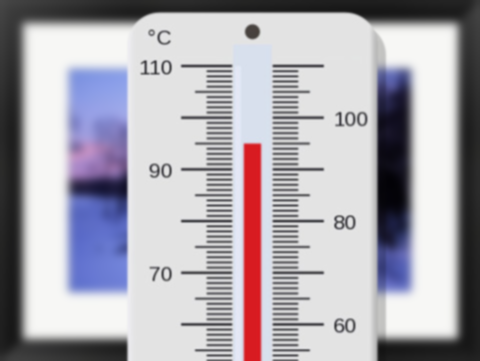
95 °C
